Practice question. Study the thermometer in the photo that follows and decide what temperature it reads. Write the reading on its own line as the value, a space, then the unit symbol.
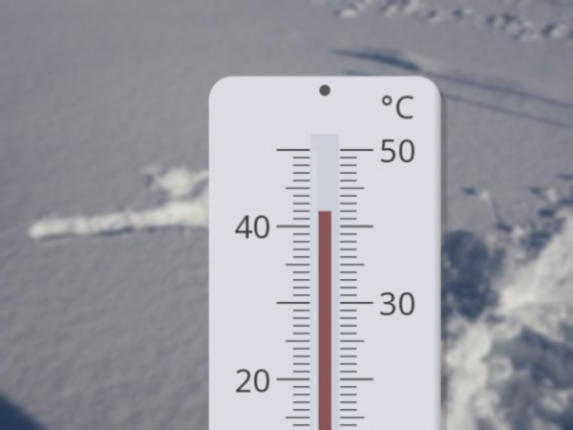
42 °C
